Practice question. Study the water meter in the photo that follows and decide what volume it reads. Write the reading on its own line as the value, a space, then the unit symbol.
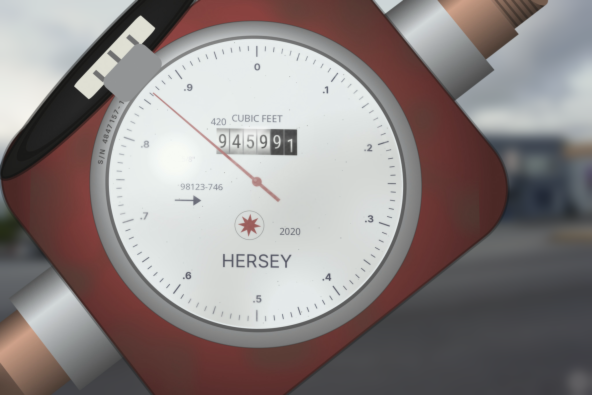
945990.86 ft³
